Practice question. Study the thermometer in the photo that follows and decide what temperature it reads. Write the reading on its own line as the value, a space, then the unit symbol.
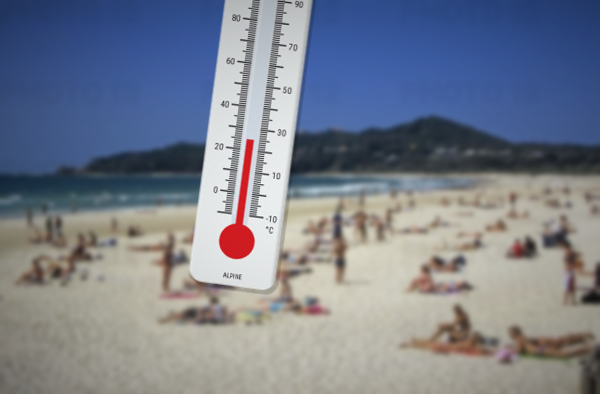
25 °C
